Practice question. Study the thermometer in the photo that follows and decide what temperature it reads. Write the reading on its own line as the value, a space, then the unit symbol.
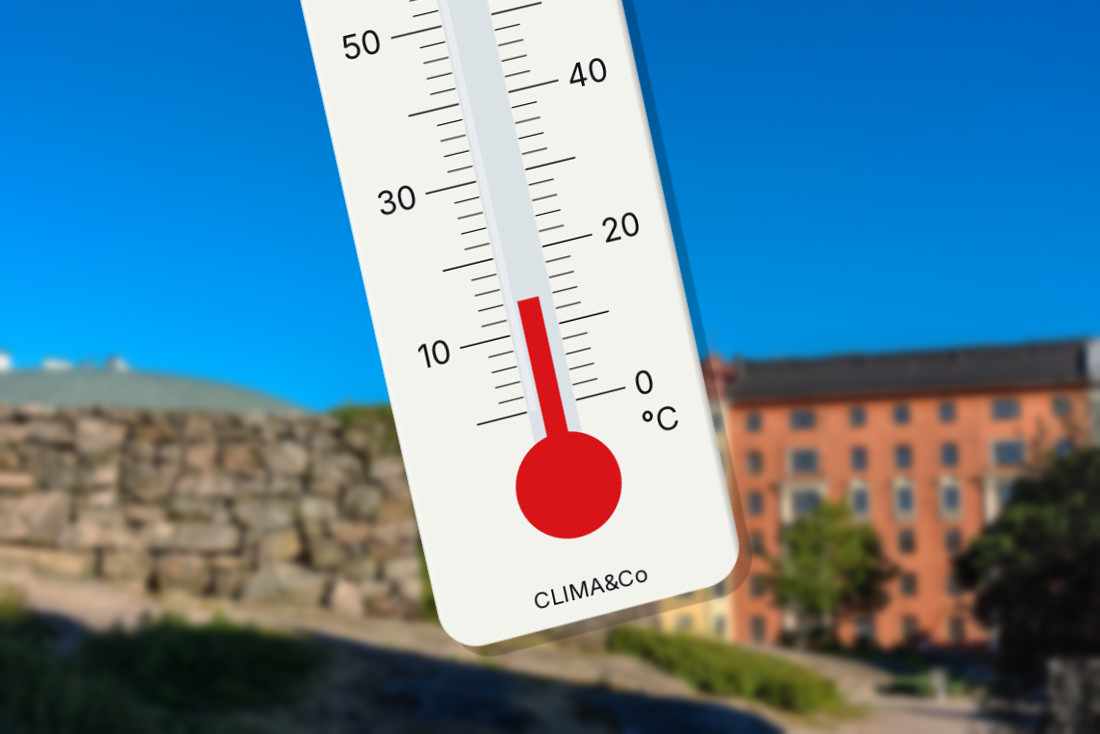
14 °C
